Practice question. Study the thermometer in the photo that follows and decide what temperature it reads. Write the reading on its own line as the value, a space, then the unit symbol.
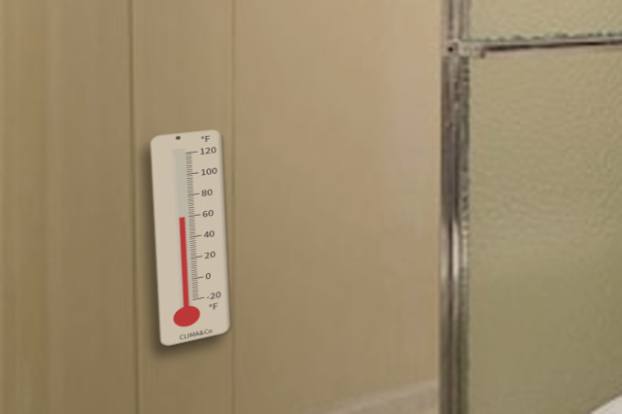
60 °F
